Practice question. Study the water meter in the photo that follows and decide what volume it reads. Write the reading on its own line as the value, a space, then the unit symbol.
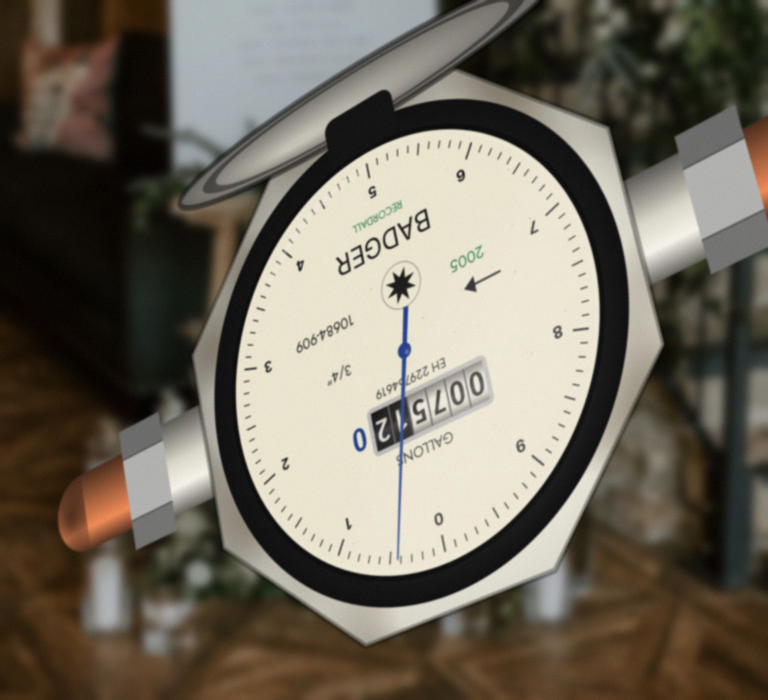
75120.4 gal
